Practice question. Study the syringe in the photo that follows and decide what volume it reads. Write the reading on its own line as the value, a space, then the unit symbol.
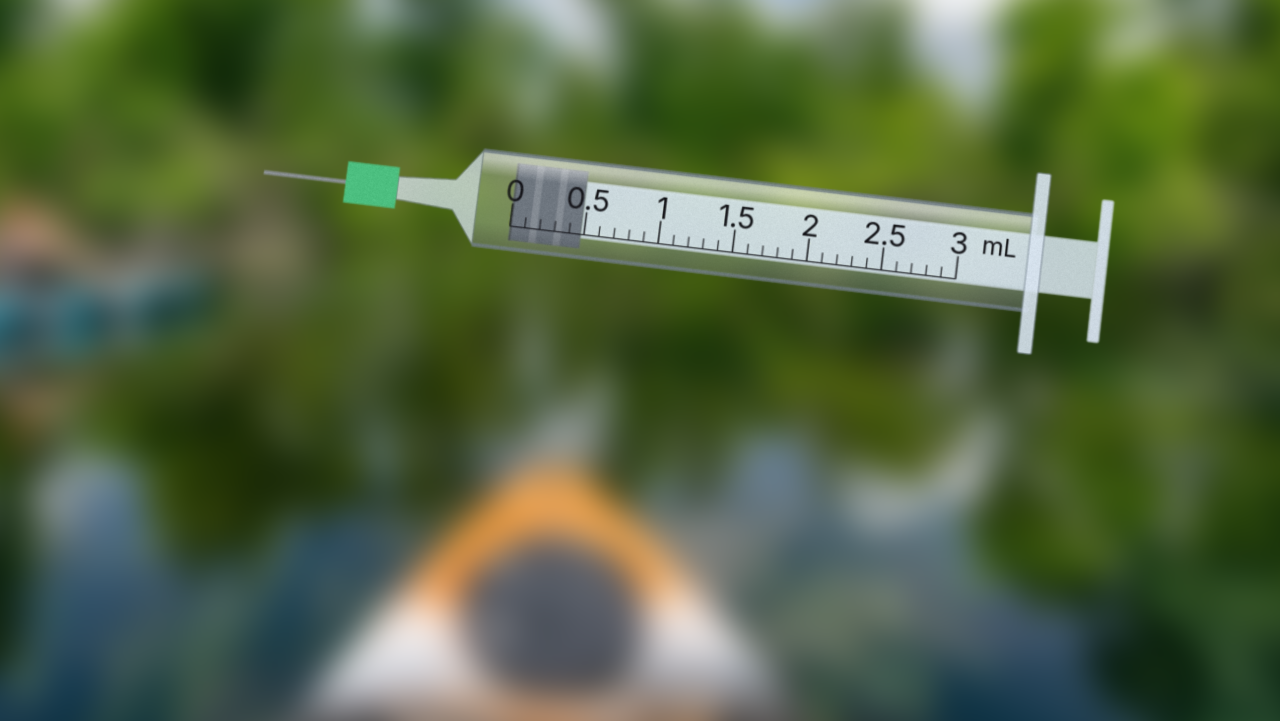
0 mL
